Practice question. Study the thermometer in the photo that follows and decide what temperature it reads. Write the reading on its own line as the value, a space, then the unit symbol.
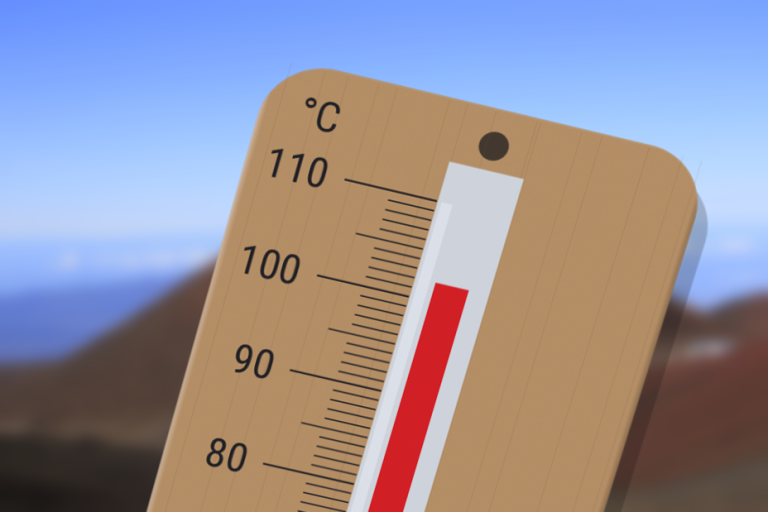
102 °C
